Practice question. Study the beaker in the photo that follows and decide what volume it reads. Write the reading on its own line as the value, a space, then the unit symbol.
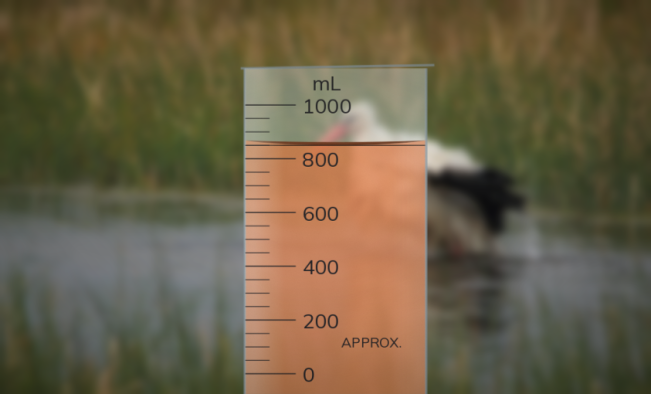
850 mL
